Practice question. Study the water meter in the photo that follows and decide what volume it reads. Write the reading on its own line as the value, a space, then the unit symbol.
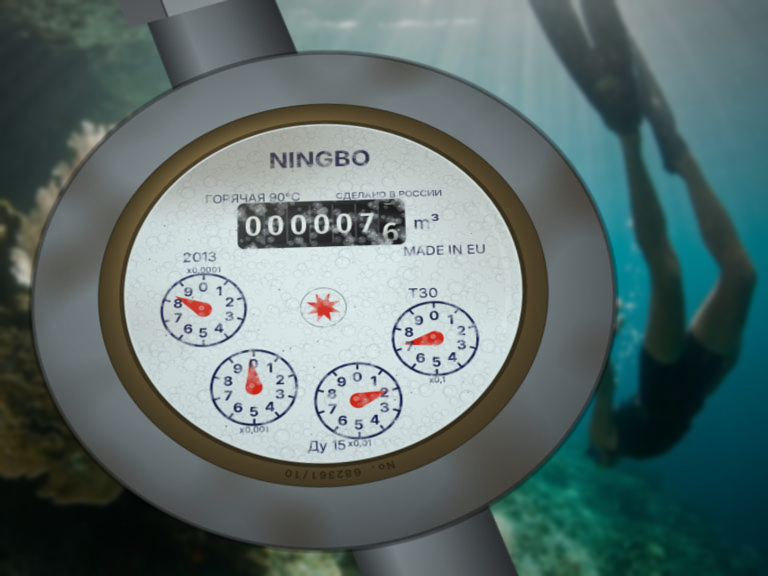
75.7198 m³
